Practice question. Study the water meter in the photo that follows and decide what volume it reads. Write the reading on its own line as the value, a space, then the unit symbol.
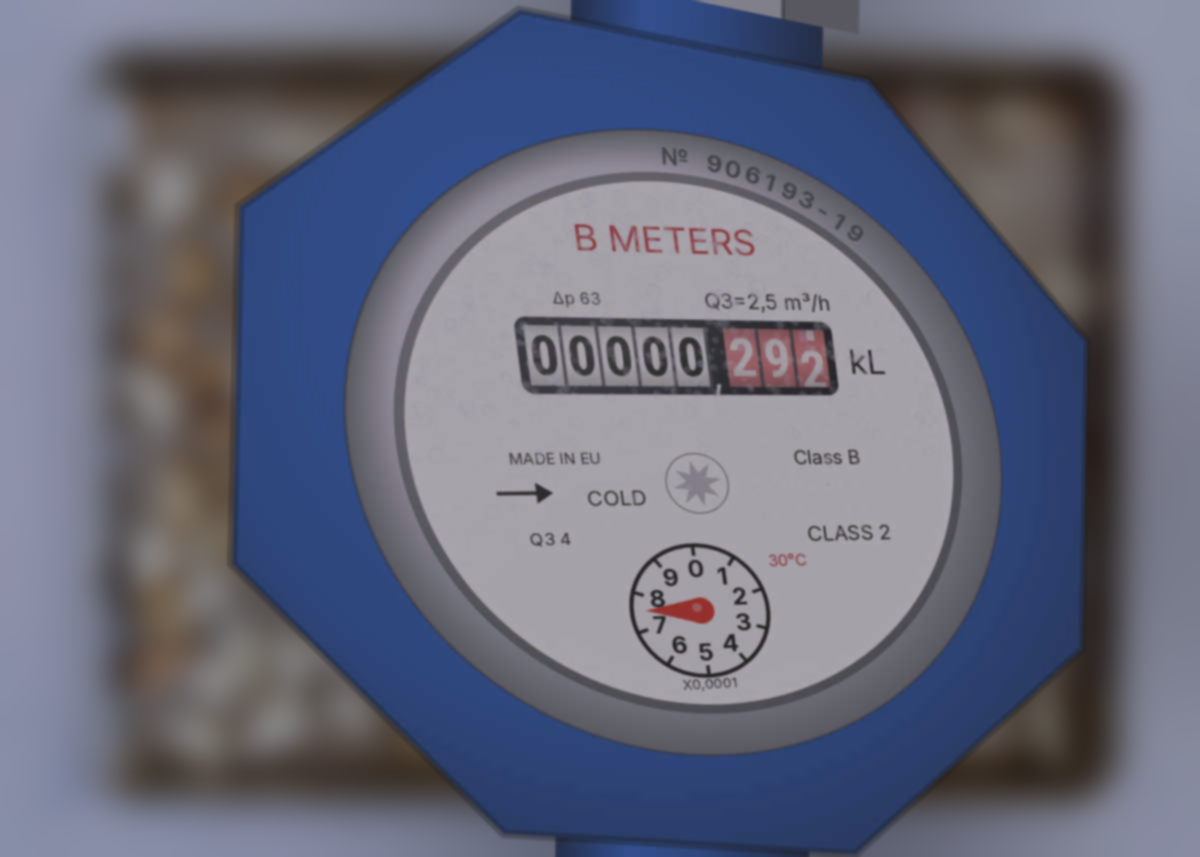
0.2917 kL
